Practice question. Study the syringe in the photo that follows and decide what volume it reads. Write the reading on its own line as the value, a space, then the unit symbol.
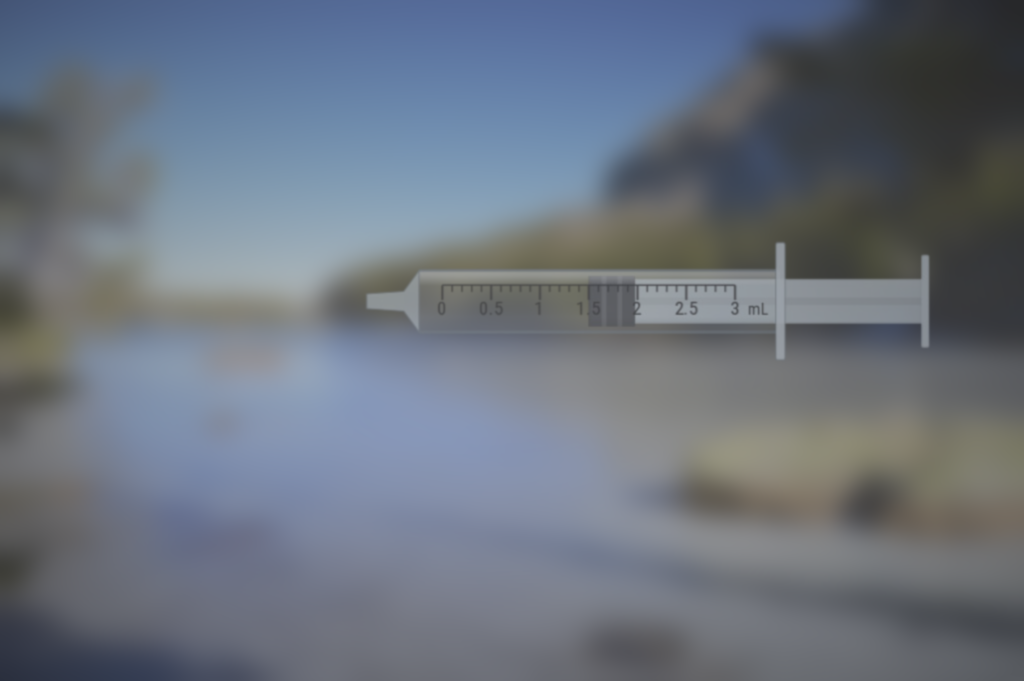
1.5 mL
